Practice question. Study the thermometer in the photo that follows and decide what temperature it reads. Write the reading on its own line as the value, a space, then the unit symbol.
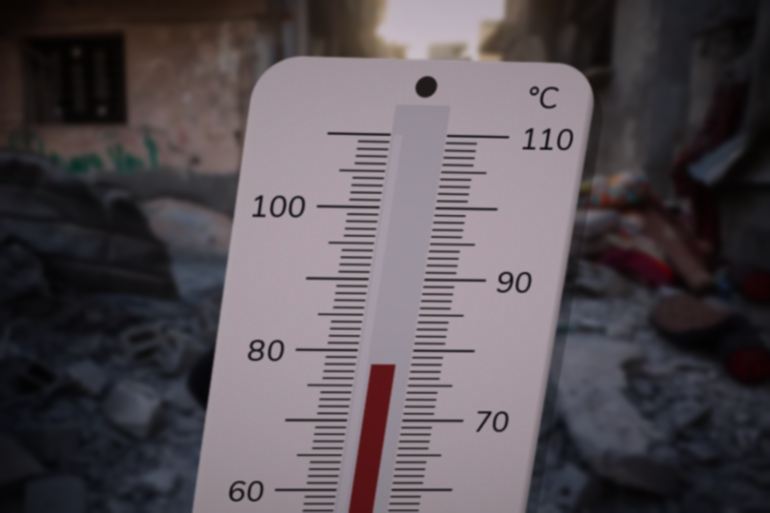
78 °C
